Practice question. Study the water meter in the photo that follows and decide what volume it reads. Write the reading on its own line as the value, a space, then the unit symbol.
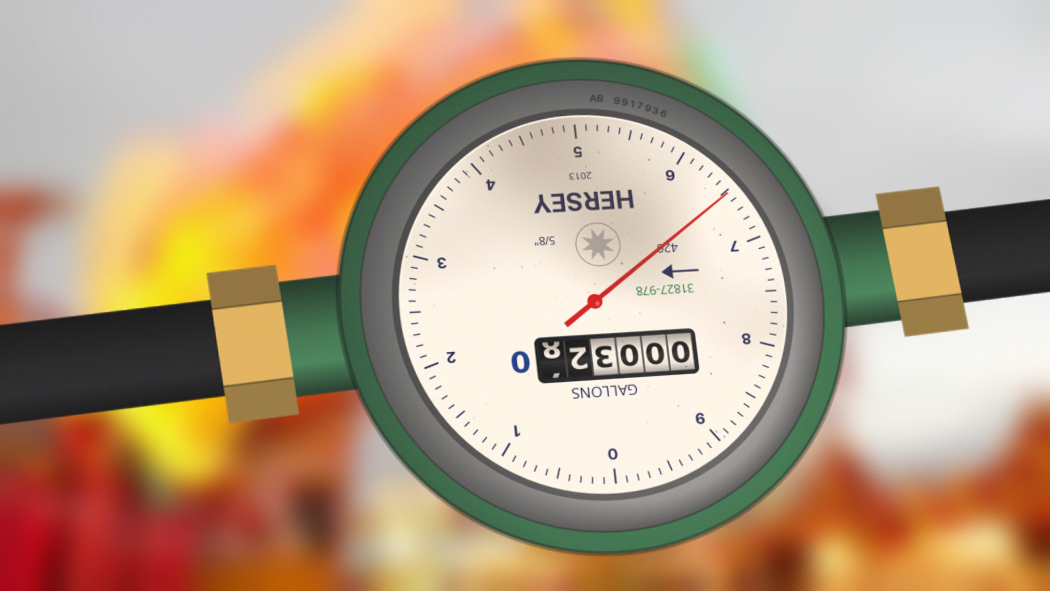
3276.5 gal
